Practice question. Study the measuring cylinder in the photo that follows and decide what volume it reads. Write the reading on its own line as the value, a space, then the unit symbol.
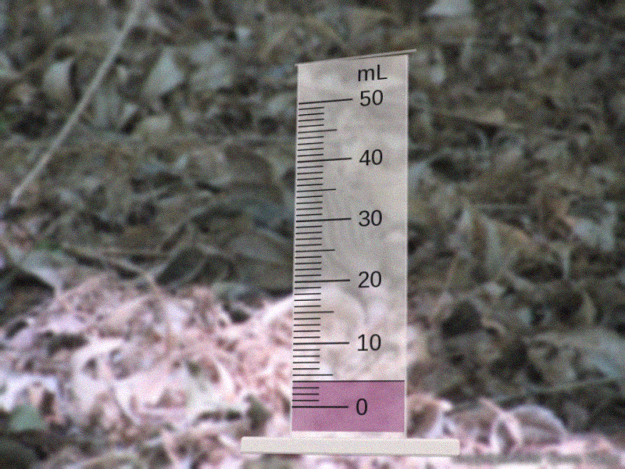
4 mL
